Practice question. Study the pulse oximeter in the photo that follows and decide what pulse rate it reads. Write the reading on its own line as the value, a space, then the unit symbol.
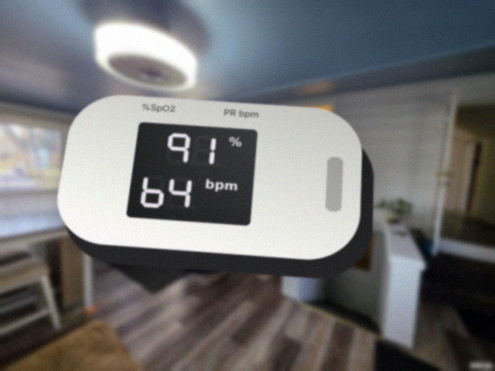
64 bpm
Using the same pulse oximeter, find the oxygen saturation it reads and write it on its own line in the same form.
91 %
